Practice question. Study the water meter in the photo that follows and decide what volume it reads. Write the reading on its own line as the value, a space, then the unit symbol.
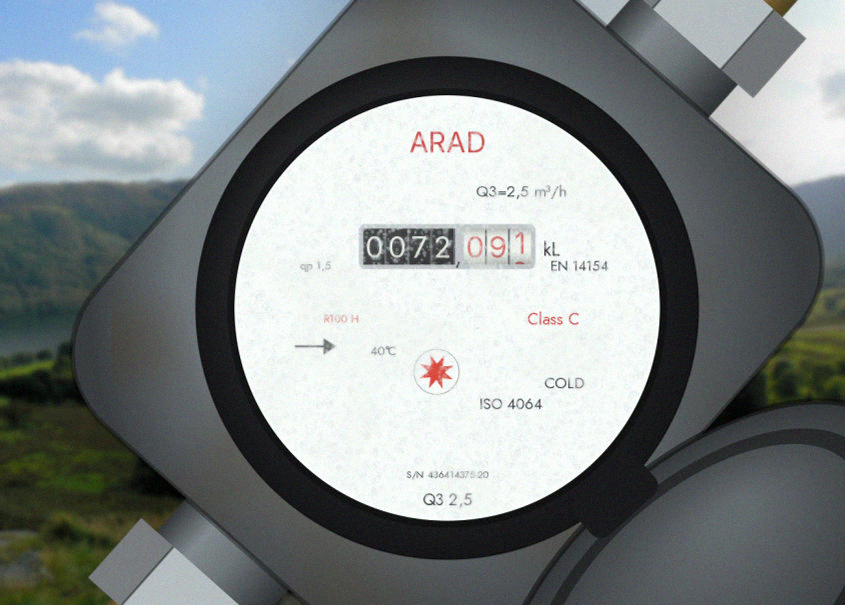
72.091 kL
